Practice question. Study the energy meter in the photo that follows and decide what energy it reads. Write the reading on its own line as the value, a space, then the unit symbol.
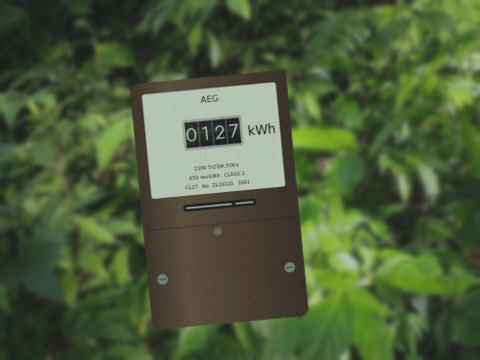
127 kWh
